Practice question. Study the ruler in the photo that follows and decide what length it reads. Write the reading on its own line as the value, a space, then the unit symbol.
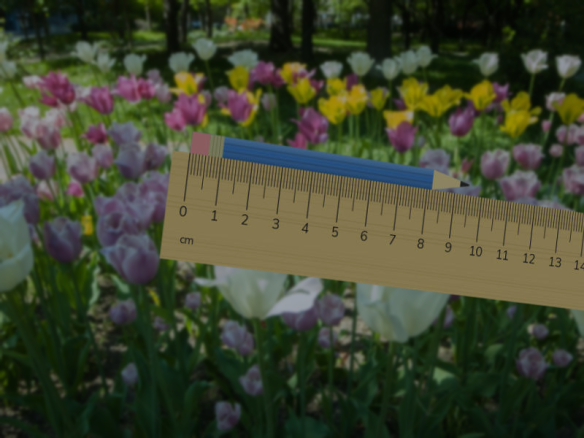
9.5 cm
